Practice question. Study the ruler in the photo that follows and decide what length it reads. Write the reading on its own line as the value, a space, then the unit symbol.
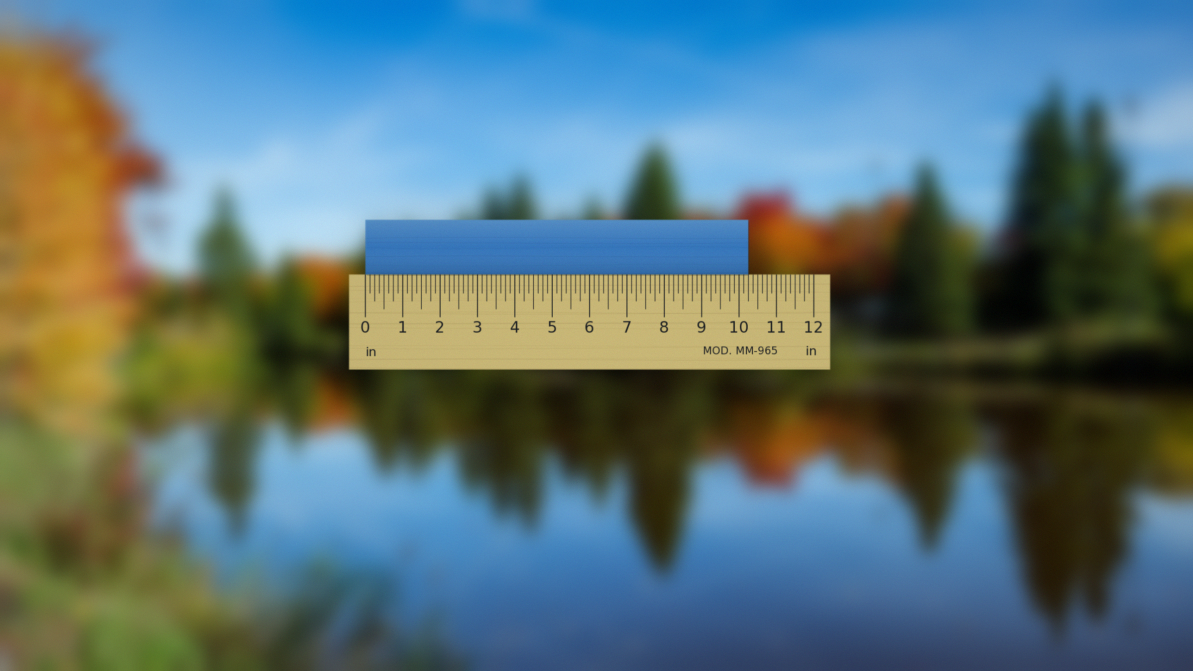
10.25 in
